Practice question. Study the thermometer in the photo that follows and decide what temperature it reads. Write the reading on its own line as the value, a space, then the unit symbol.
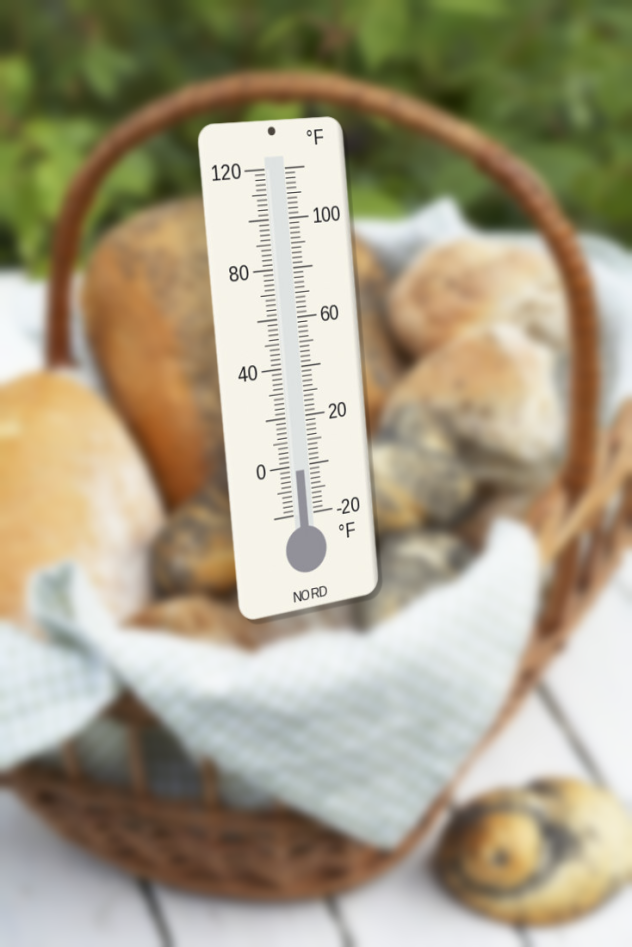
-2 °F
